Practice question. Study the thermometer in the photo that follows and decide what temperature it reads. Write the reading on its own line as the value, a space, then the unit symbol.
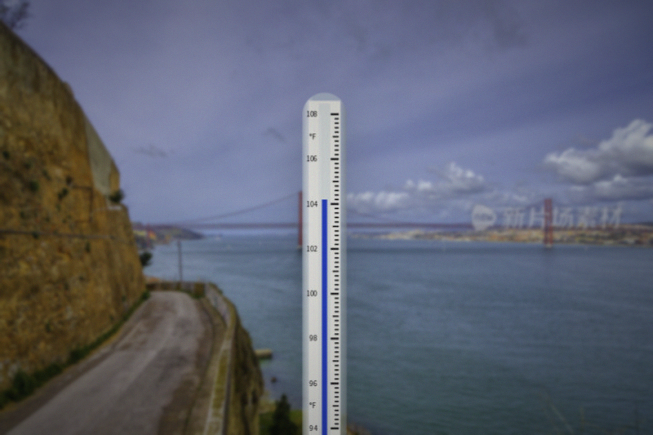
104.2 °F
